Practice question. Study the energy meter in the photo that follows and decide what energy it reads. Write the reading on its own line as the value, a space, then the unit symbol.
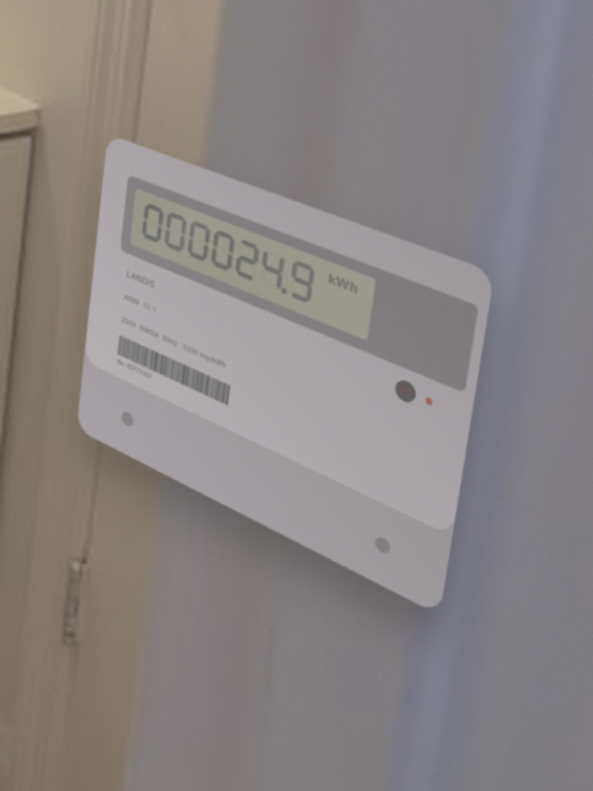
24.9 kWh
